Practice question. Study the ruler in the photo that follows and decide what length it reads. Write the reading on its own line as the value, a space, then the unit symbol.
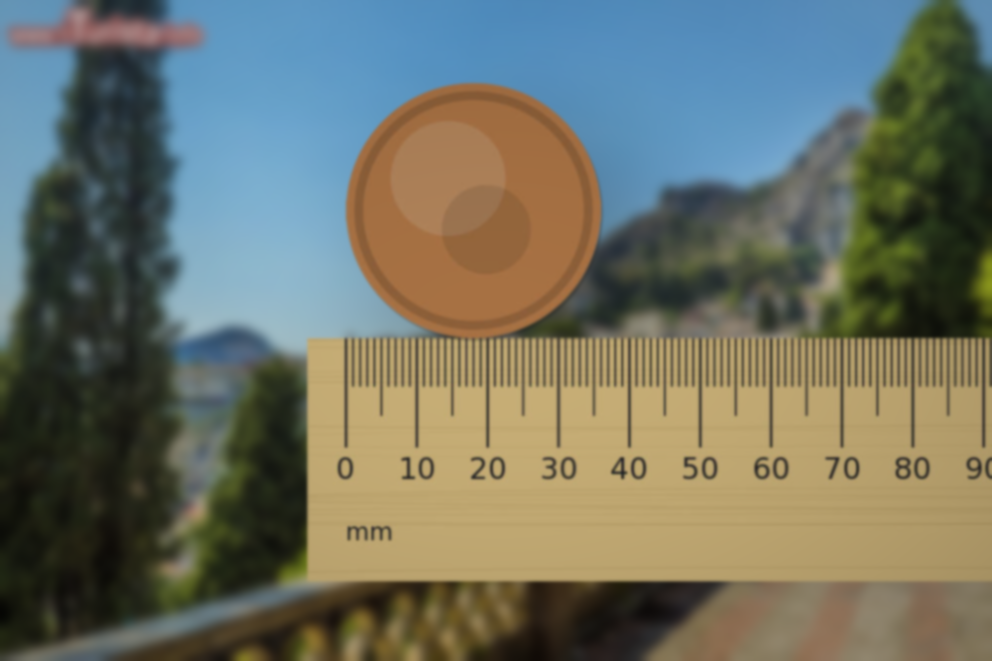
36 mm
